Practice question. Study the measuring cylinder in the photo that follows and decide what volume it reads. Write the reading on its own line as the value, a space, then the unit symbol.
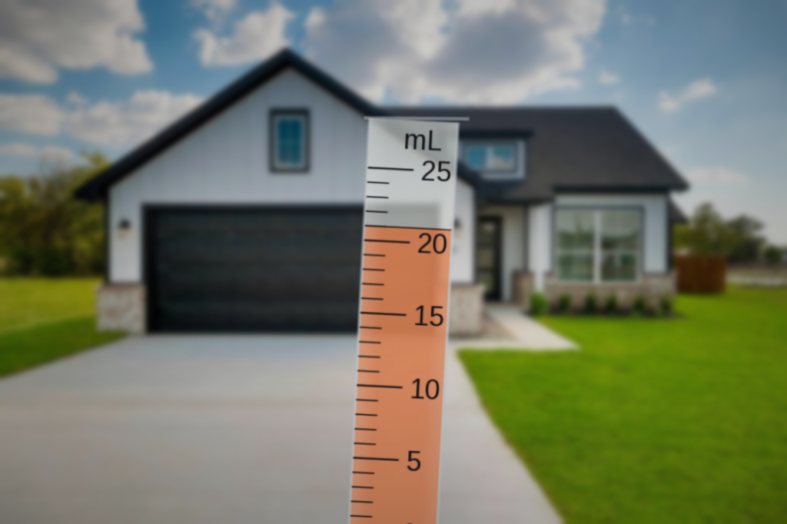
21 mL
